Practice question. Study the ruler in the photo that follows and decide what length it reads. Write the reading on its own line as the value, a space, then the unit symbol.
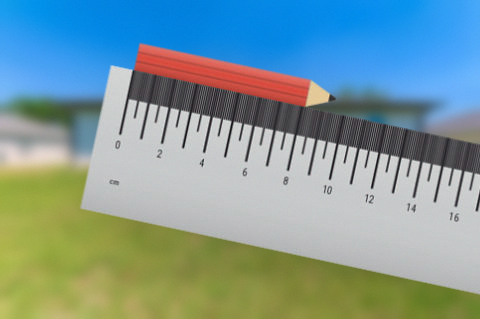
9.5 cm
